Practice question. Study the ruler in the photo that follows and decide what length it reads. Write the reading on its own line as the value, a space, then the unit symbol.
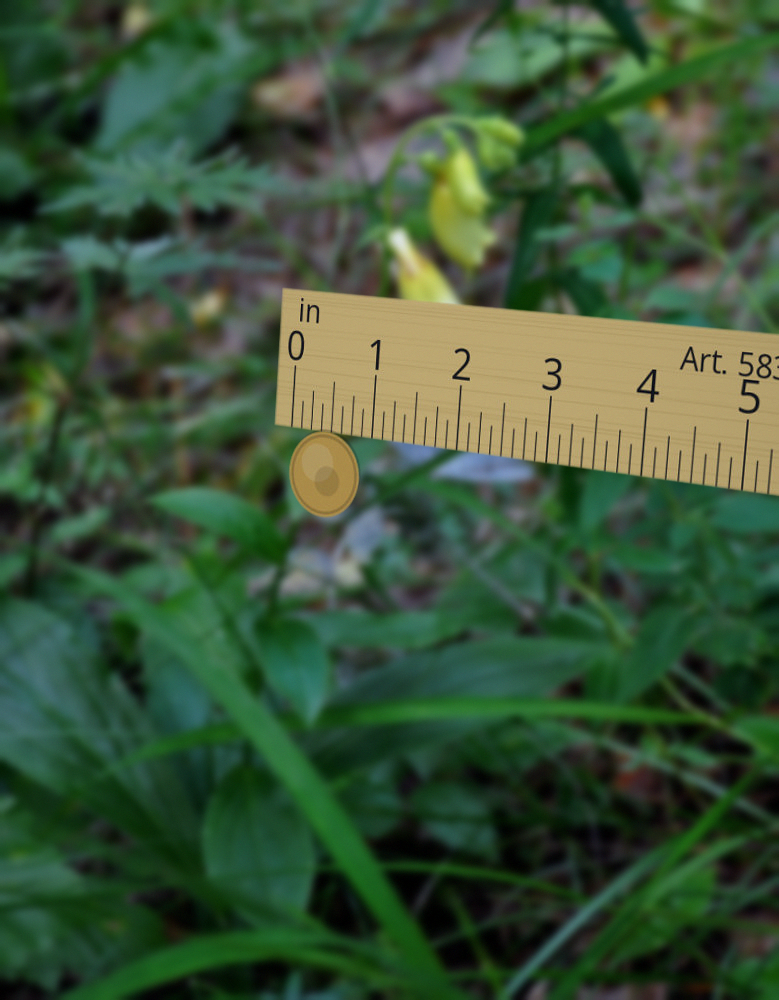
0.875 in
